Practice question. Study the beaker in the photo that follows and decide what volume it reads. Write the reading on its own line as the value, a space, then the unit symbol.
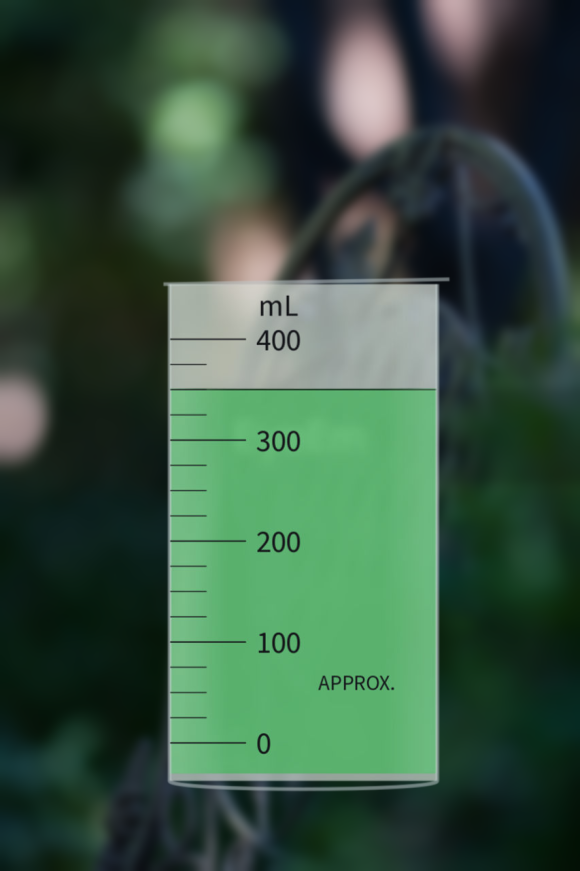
350 mL
